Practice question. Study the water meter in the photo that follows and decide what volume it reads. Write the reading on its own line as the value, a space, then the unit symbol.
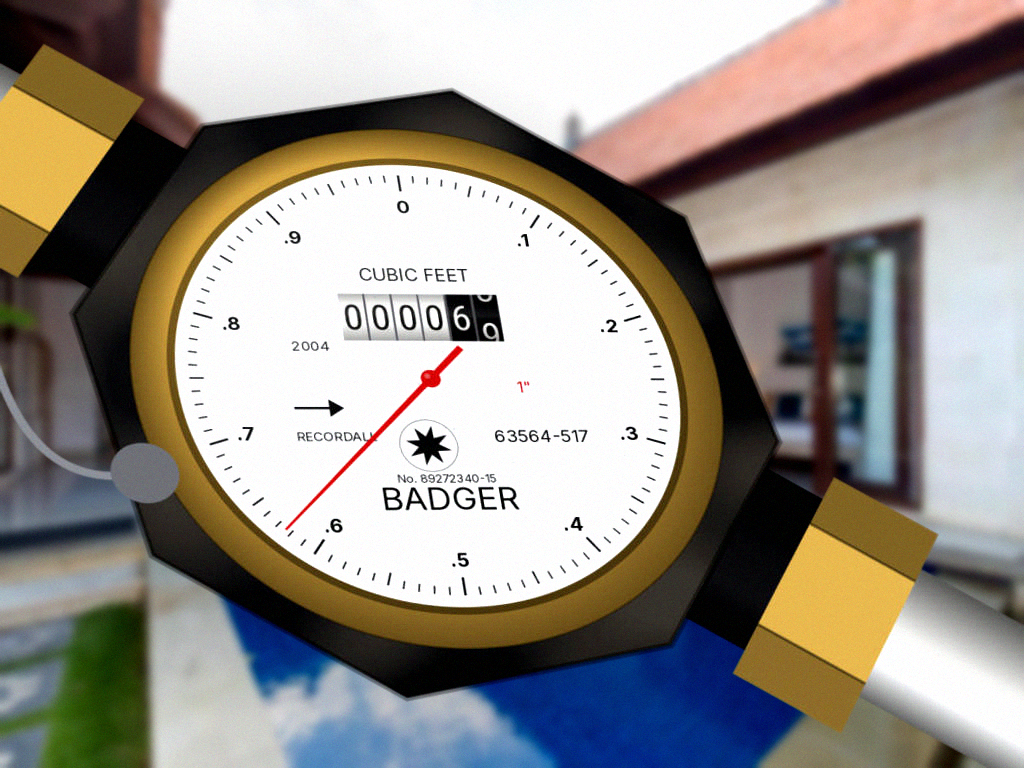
68.62 ft³
